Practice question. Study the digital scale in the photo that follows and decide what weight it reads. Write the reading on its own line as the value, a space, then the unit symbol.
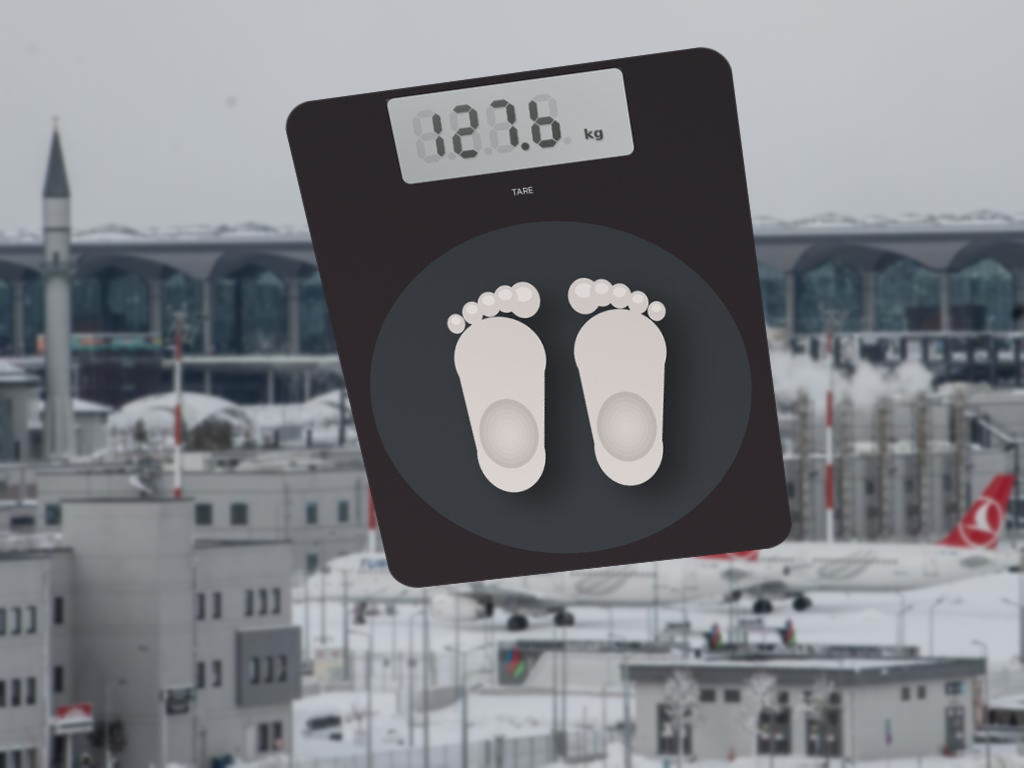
127.6 kg
